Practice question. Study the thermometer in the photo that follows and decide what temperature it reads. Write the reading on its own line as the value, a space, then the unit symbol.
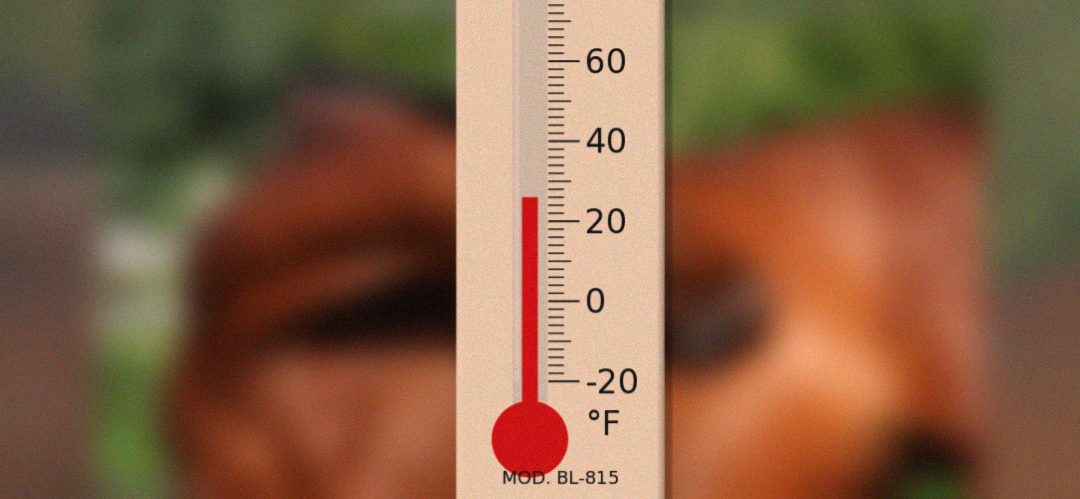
26 °F
